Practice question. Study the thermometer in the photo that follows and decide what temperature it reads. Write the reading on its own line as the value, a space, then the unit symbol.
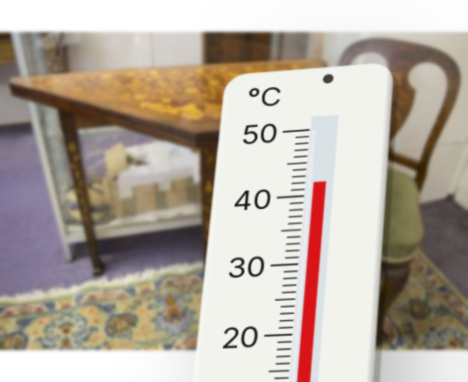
42 °C
